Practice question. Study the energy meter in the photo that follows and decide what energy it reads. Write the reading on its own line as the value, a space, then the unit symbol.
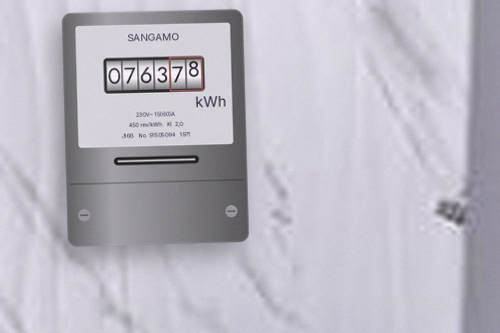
763.78 kWh
